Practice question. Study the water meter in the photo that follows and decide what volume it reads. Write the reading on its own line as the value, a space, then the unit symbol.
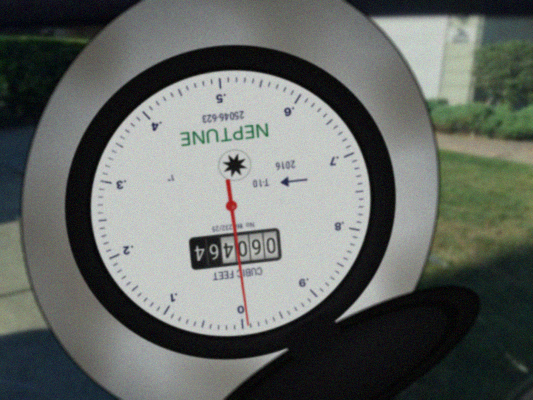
60463.99 ft³
